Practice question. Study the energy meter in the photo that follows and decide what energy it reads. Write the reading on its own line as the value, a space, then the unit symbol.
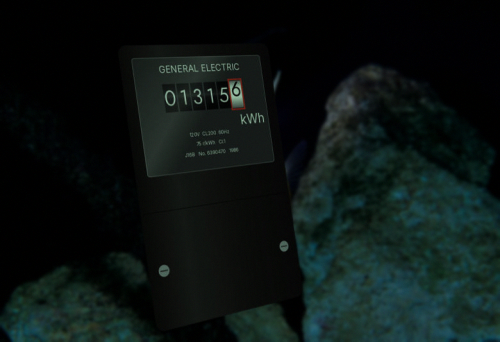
1315.6 kWh
